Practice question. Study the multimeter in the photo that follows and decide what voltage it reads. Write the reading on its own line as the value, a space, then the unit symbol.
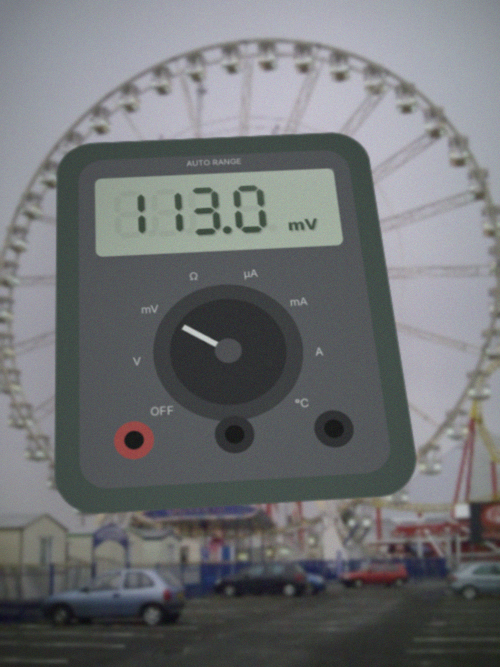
113.0 mV
